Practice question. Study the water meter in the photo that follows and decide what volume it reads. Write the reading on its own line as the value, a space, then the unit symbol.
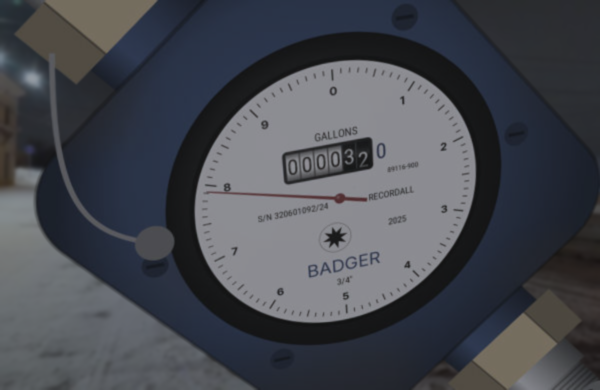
317.9 gal
